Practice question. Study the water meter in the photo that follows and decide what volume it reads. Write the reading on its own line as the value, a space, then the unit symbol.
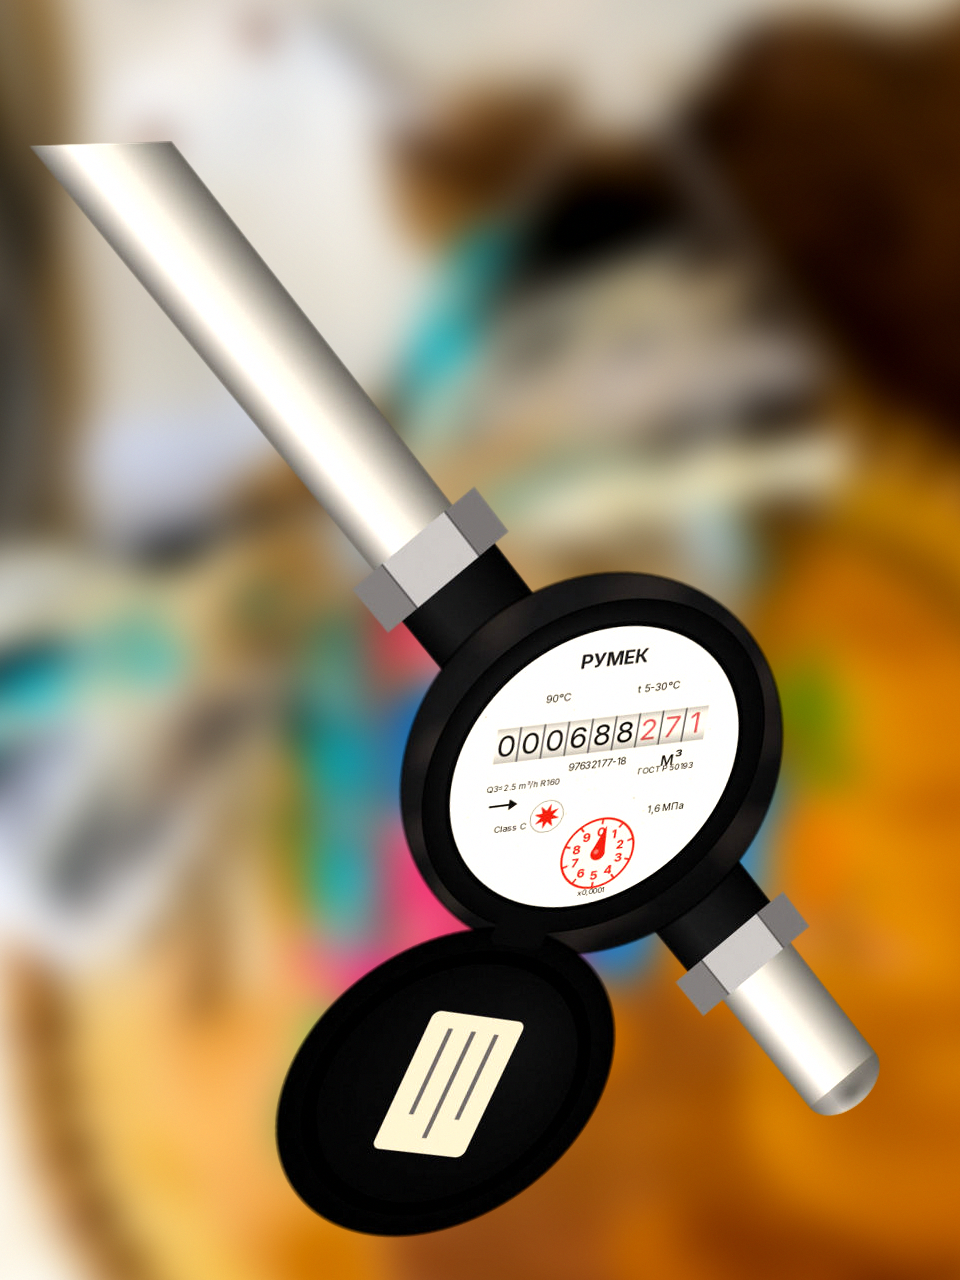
688.2710 m³
